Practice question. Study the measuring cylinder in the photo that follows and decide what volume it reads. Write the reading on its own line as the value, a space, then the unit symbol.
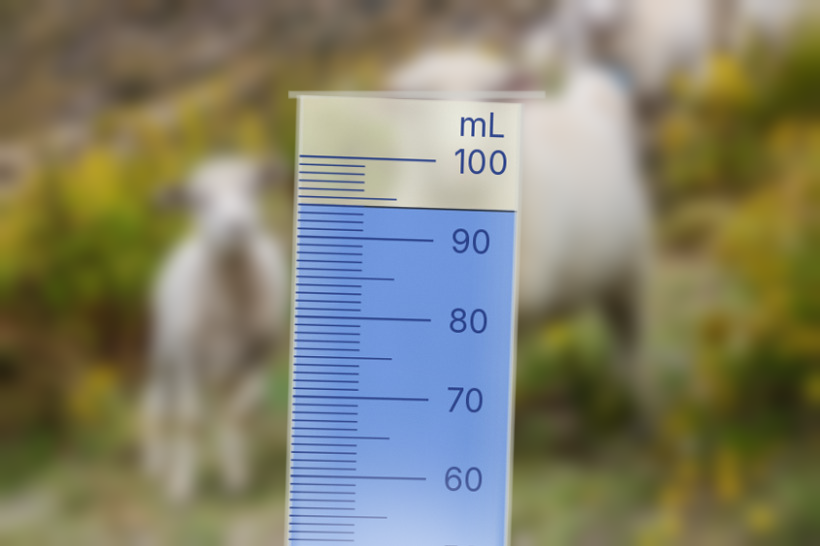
94 mL
